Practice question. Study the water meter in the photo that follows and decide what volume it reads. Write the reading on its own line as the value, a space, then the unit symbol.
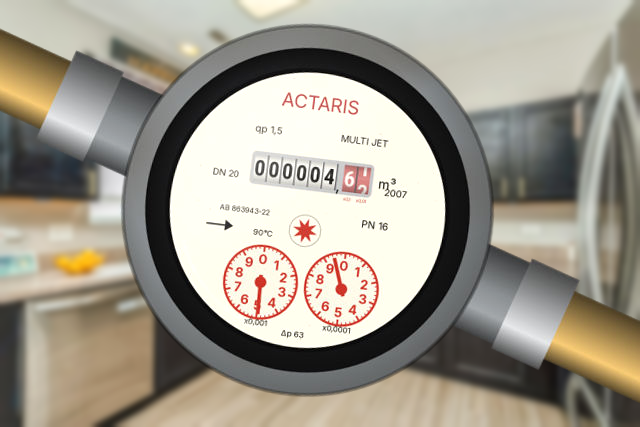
4.6149 m³
